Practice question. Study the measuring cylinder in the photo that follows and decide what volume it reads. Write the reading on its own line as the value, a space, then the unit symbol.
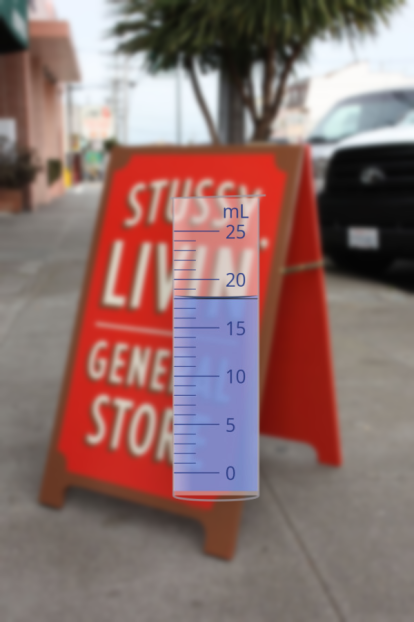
18 mL
